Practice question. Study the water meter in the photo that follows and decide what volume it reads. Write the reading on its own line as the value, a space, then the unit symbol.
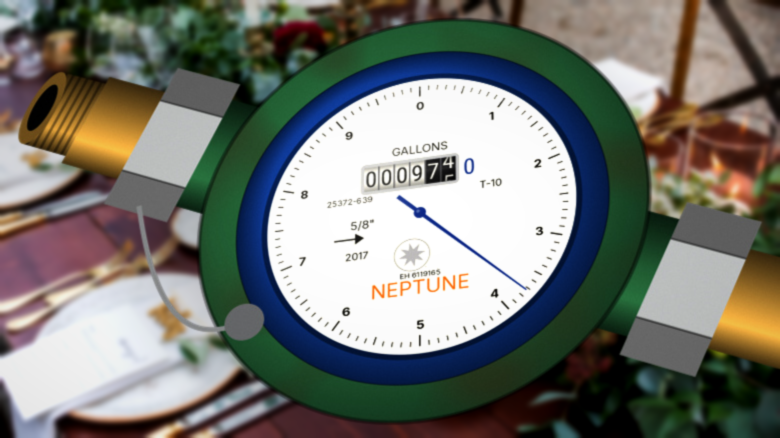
9743.7 gal
